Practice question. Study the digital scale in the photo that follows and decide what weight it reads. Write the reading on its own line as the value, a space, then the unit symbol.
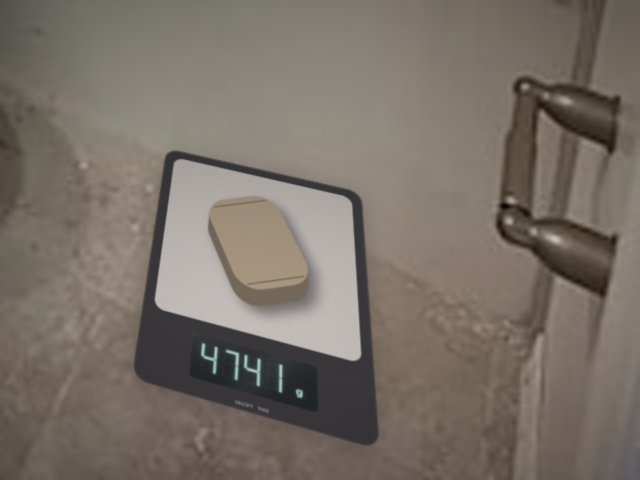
4741 g
